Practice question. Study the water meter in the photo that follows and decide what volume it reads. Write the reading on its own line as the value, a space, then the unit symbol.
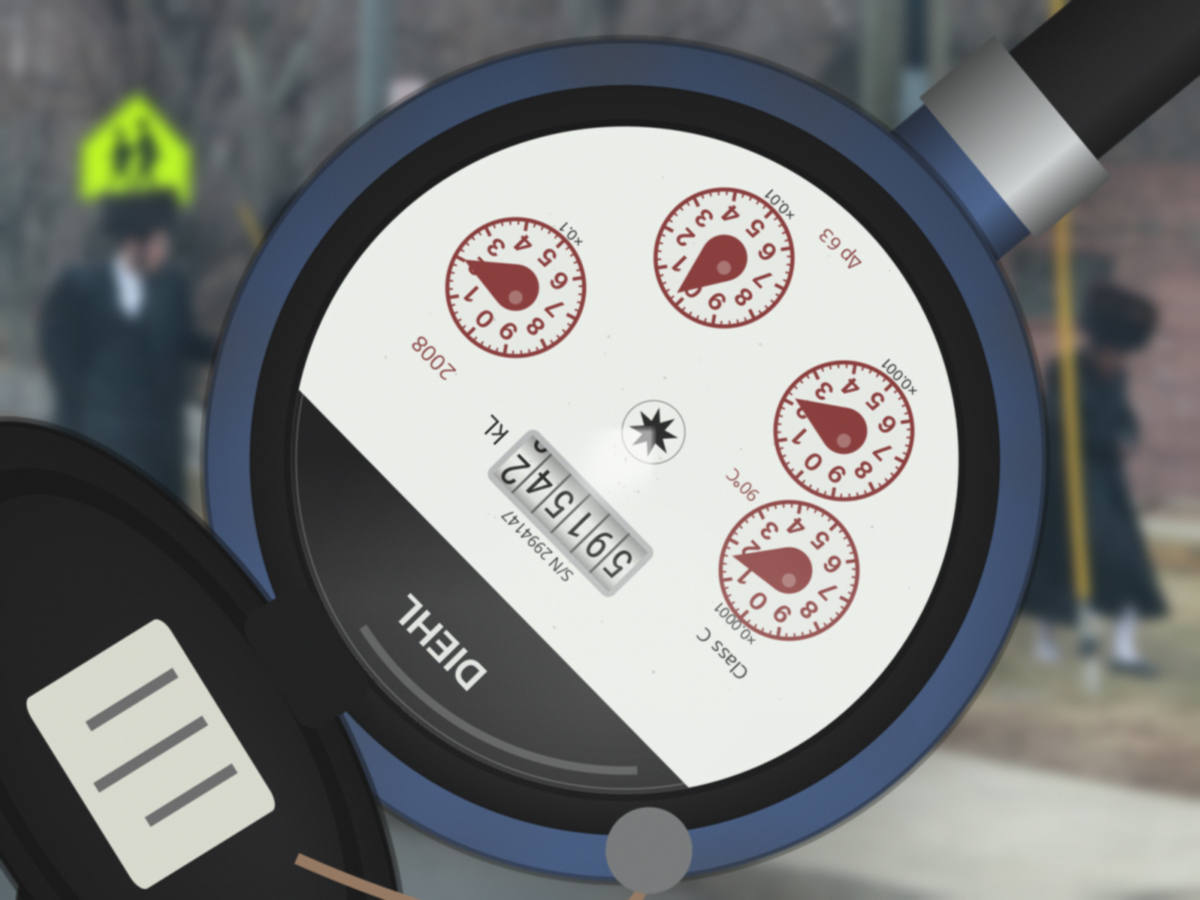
591542.2021 kL
